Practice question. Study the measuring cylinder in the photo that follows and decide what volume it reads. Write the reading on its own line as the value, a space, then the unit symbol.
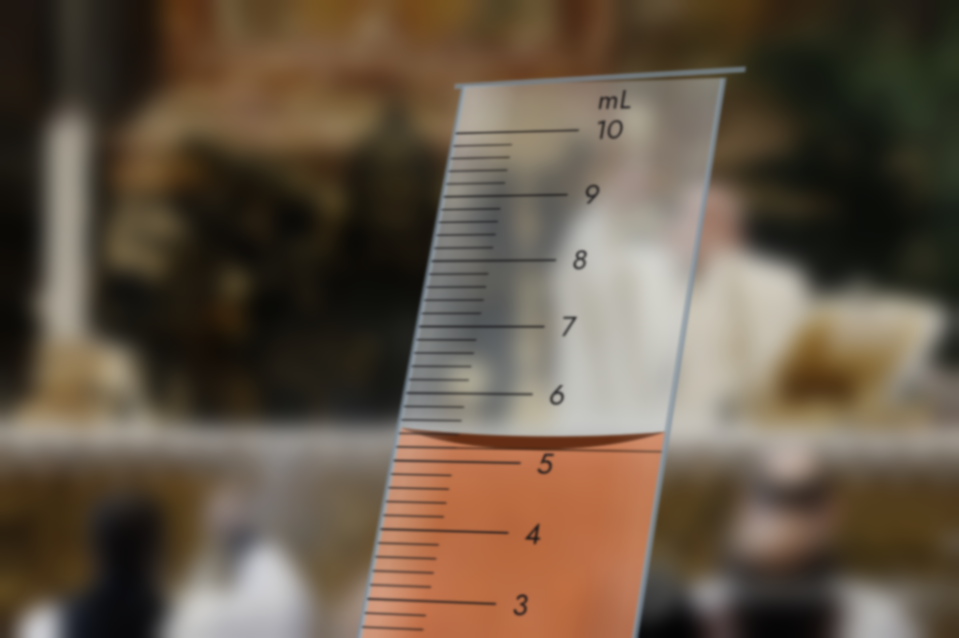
5.2 mL
